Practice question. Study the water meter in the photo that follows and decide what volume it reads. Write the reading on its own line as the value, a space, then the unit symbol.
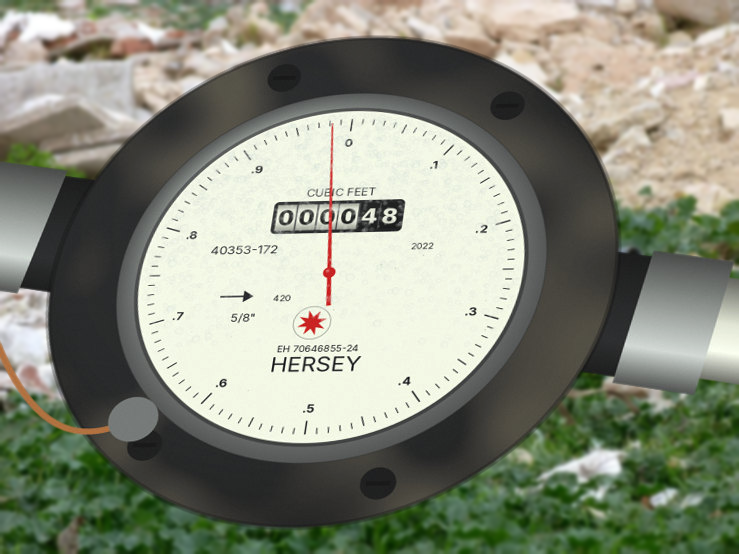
47.98 ft³
